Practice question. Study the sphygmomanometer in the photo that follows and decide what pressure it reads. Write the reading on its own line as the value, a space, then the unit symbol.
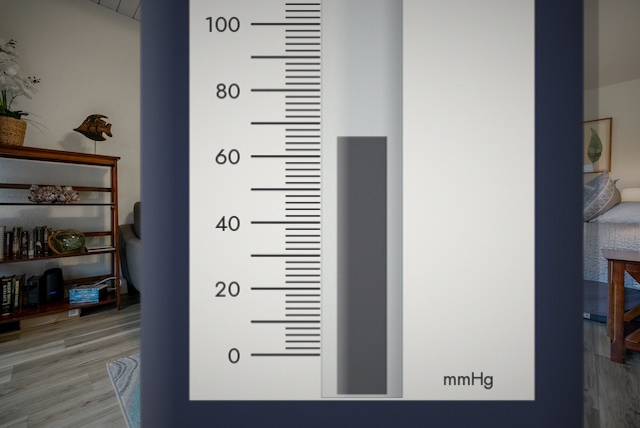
66 mmHg
